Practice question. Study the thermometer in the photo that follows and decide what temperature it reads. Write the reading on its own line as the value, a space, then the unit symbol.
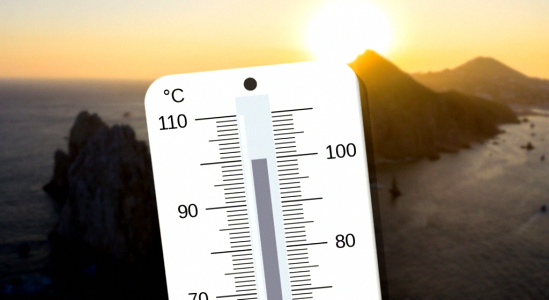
100 °C
